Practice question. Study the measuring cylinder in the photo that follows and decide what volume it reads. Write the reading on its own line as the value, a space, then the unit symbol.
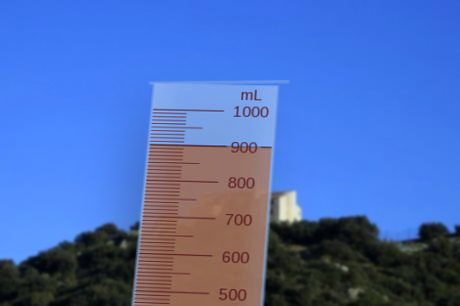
900 mL
